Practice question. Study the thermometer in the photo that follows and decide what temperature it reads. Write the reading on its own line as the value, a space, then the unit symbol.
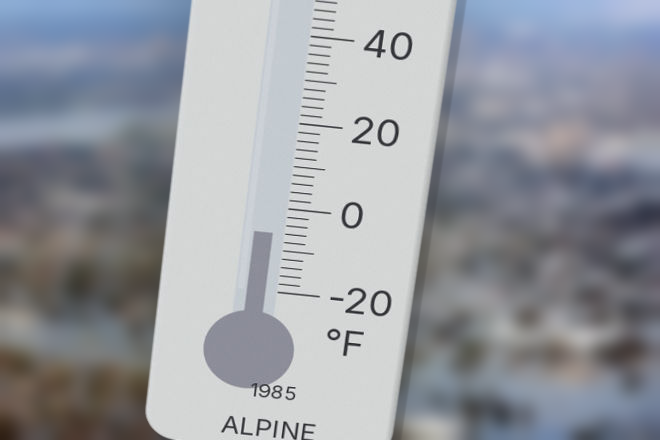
-6 °F
